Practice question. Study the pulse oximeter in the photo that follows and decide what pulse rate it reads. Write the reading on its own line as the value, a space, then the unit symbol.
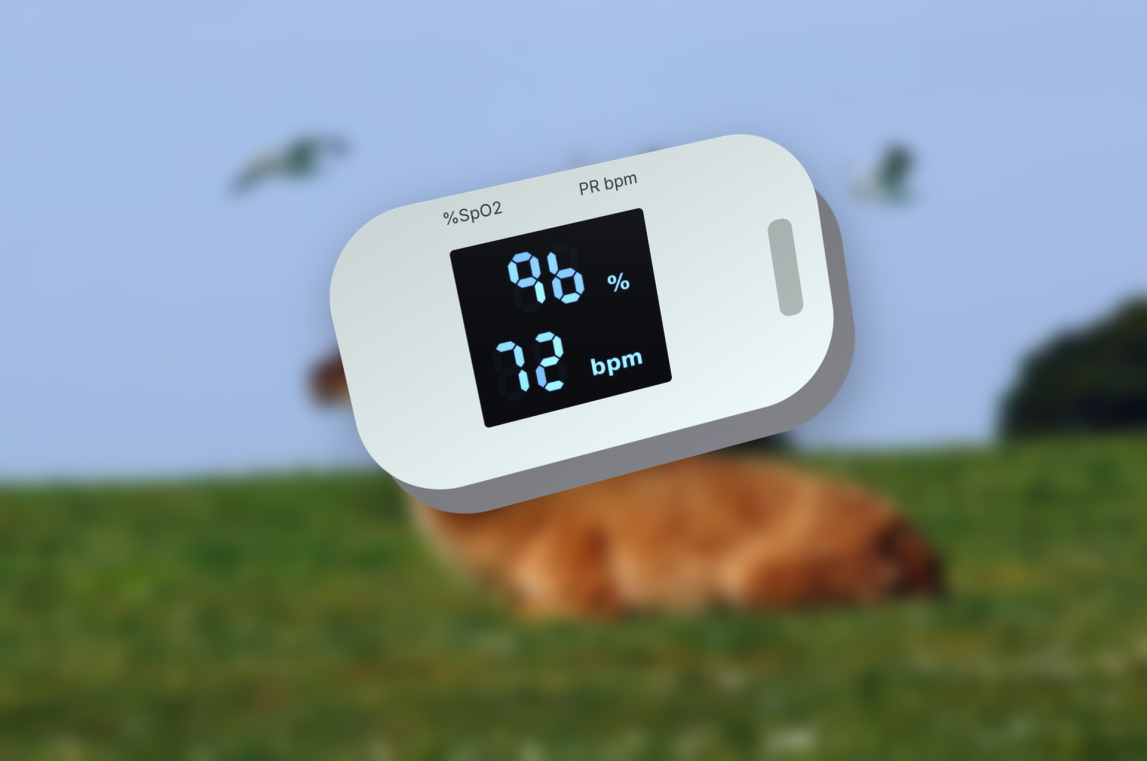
72 bpm
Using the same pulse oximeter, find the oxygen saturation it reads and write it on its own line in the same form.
96 %
